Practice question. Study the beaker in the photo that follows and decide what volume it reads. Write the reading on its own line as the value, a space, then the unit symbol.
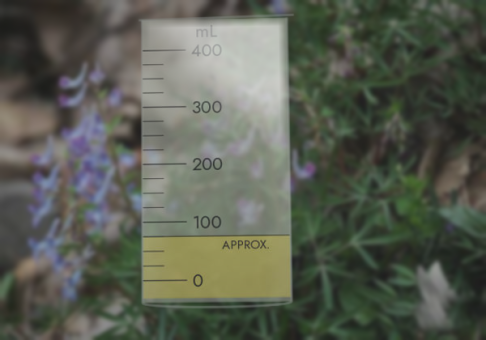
75 mL
